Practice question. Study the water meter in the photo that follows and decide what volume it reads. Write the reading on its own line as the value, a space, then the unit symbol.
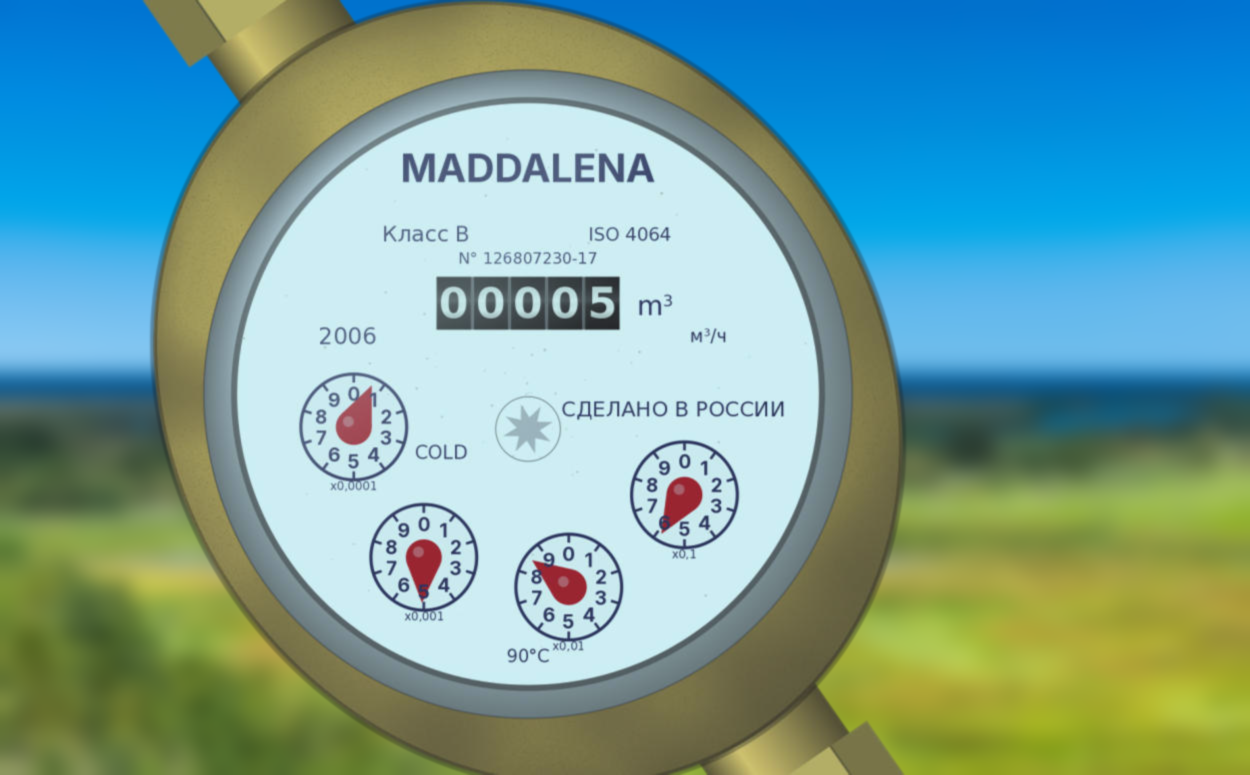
5.5850 m³
